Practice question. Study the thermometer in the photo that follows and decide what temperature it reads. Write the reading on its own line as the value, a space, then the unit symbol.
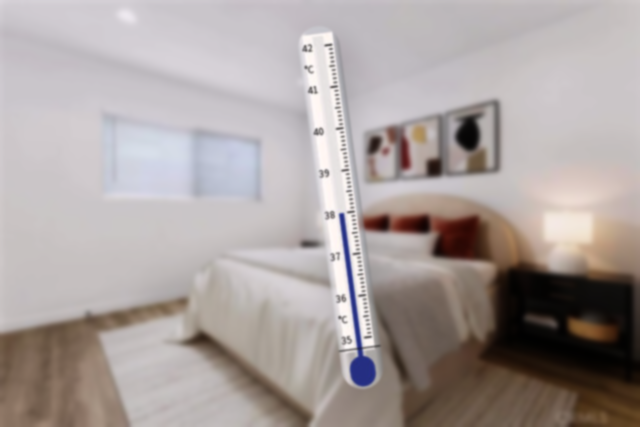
38 °C
